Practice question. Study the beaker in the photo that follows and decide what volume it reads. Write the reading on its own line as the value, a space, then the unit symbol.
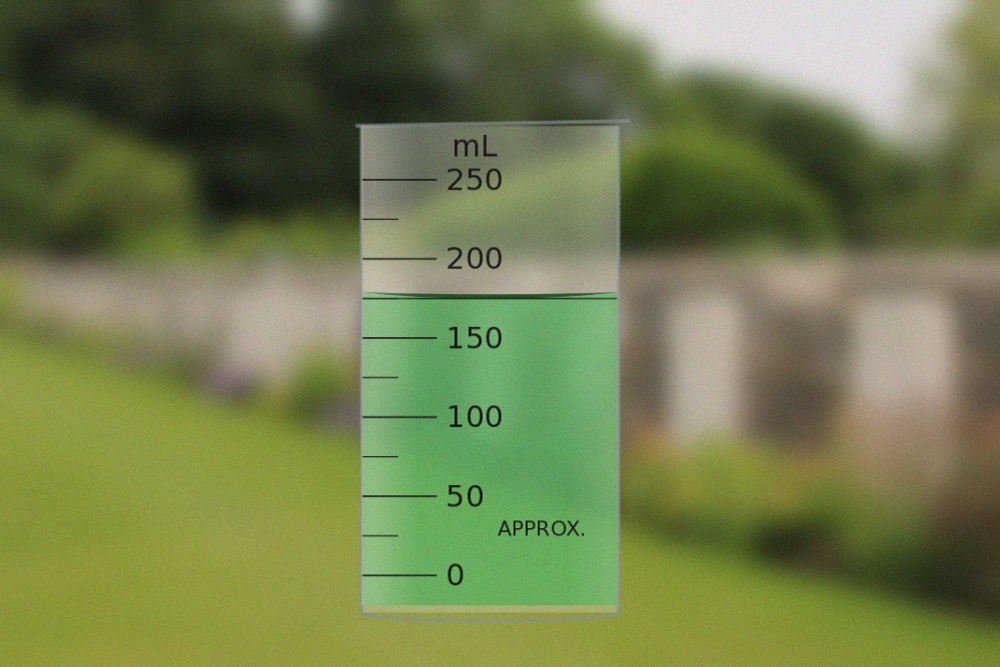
175 mL
